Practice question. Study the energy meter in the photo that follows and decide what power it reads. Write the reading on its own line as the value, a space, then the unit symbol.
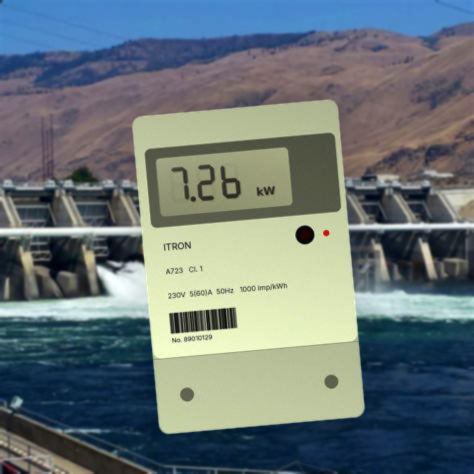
7.26 kW
